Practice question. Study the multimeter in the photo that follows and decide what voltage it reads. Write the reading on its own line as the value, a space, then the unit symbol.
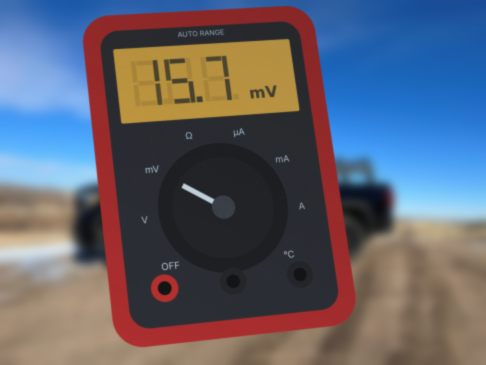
15.7 mV
